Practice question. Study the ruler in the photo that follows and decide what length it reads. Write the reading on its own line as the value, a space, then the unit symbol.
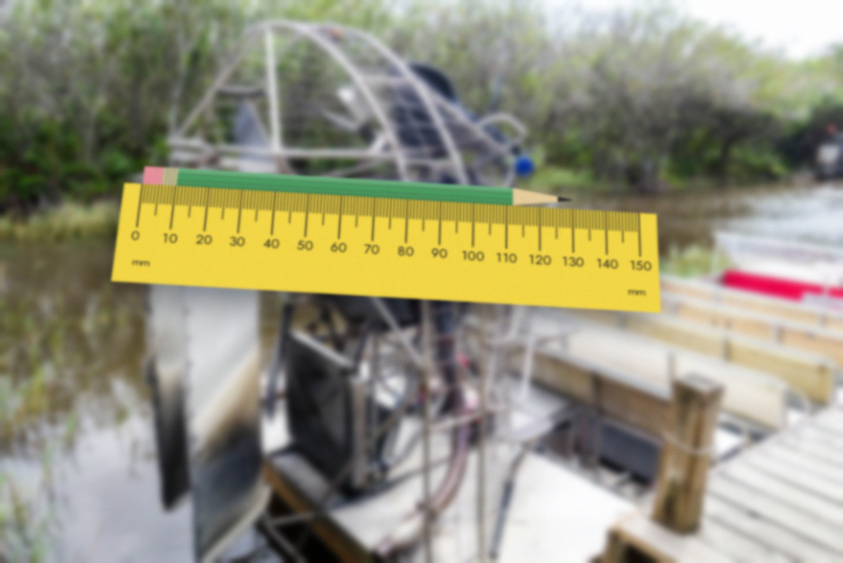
130 mm
